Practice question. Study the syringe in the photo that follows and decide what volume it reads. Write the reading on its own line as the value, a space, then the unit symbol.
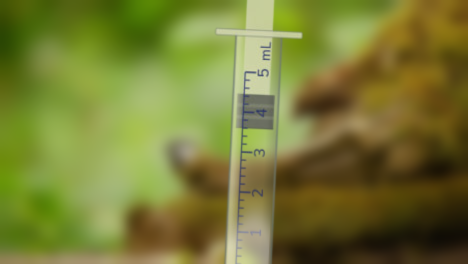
3.6 mL
